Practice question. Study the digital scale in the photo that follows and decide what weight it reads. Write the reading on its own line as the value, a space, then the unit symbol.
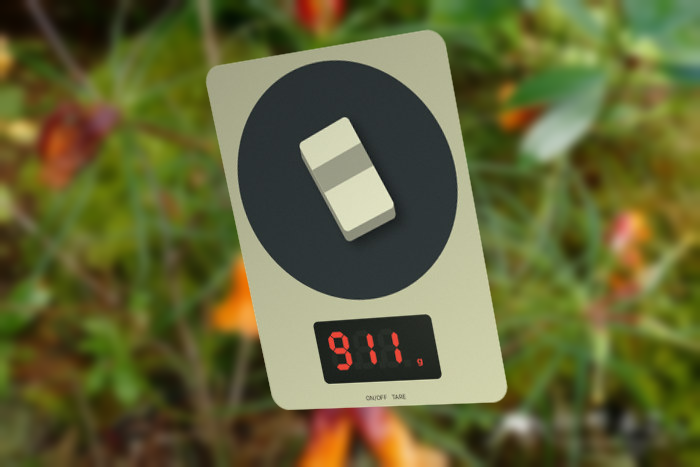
911 g
